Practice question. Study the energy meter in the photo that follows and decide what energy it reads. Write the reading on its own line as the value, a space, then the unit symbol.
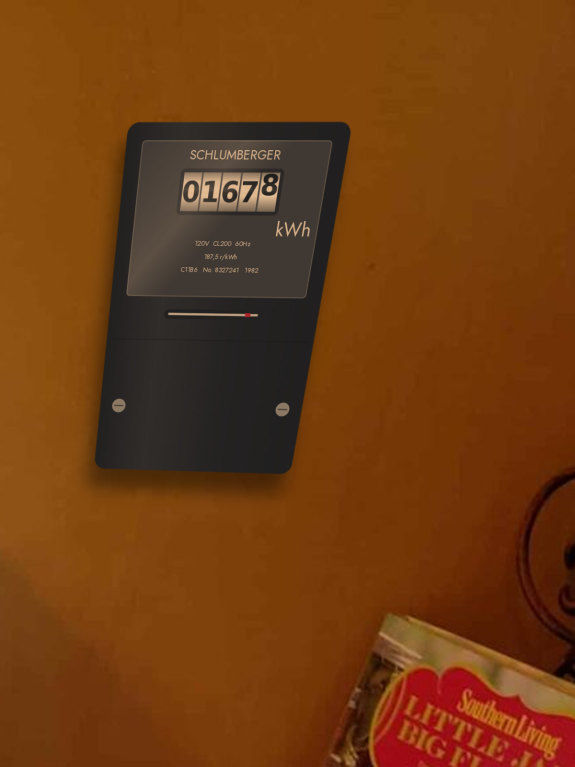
1678 kWh
